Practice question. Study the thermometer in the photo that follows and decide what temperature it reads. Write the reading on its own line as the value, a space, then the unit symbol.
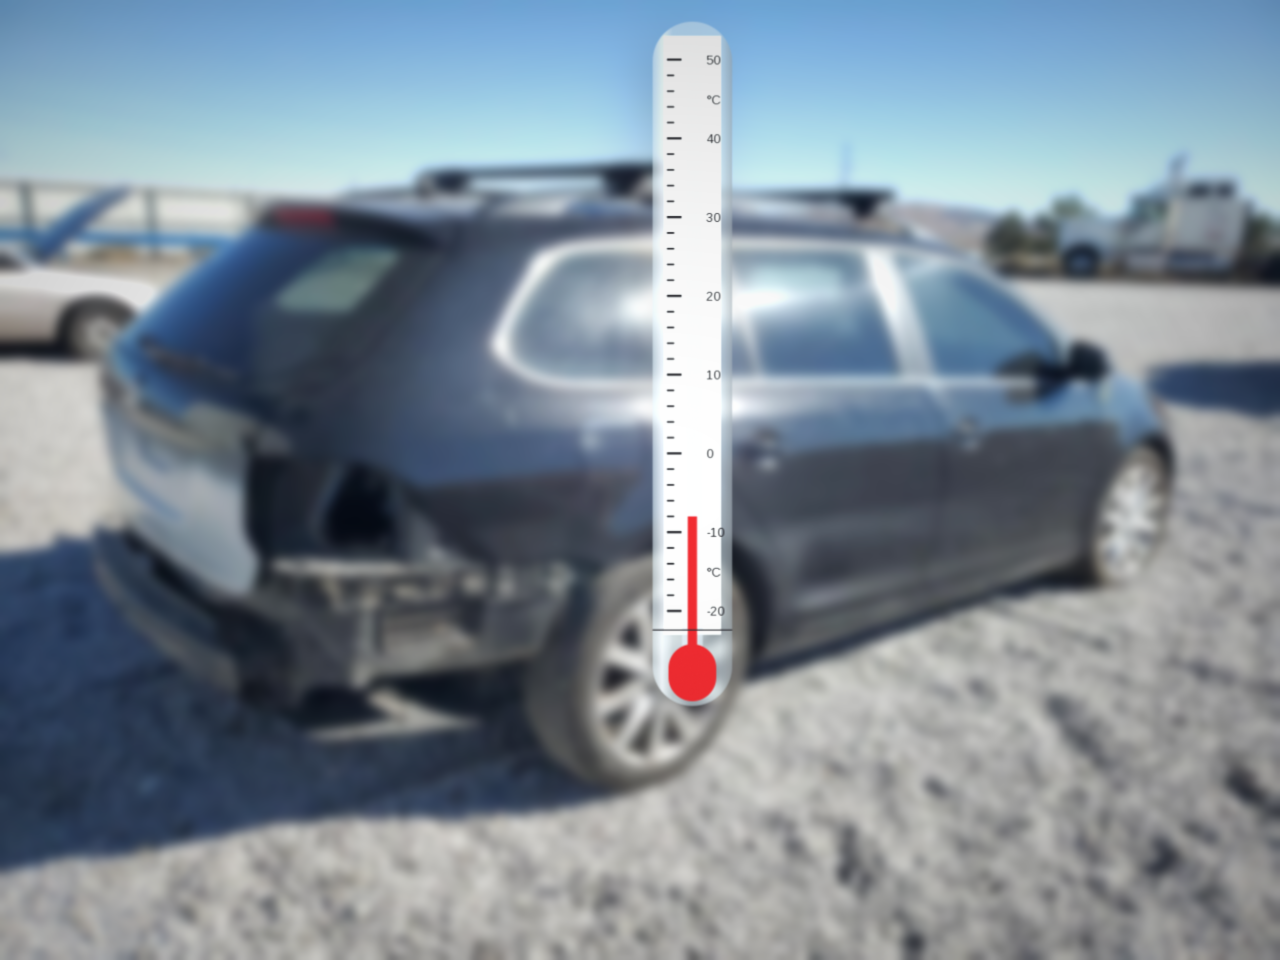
-8 °C
